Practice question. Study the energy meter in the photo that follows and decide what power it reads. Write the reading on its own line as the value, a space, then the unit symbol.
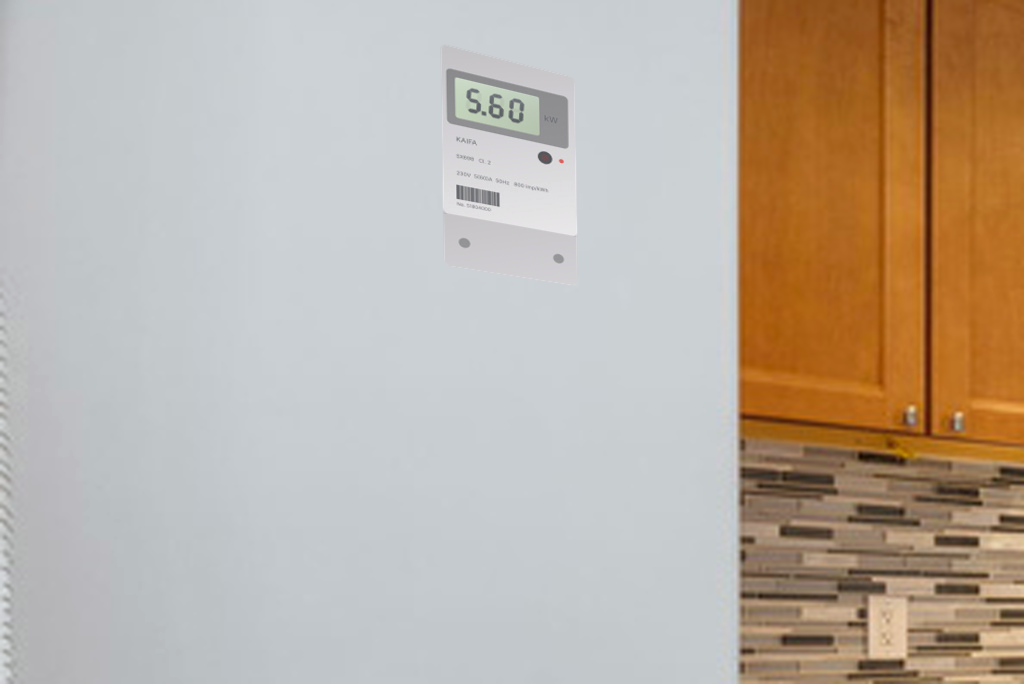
5.60 kW
